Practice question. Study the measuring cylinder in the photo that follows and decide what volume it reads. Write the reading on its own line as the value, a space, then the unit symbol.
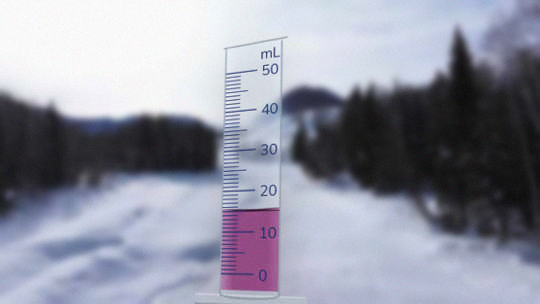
15 mL
